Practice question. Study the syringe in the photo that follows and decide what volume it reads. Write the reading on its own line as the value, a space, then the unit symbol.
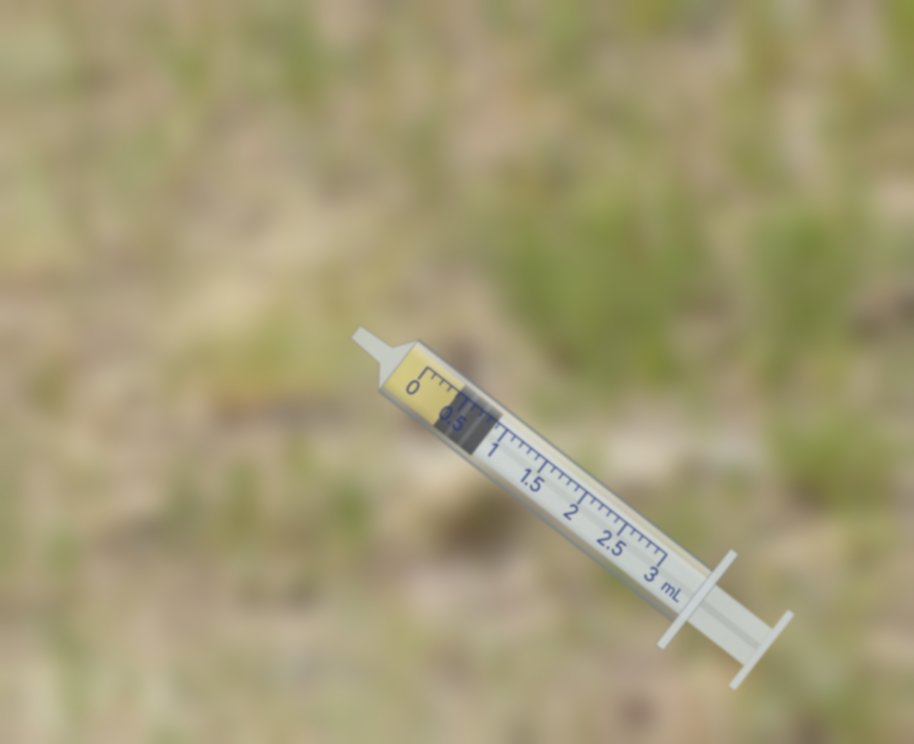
0.4 mL
